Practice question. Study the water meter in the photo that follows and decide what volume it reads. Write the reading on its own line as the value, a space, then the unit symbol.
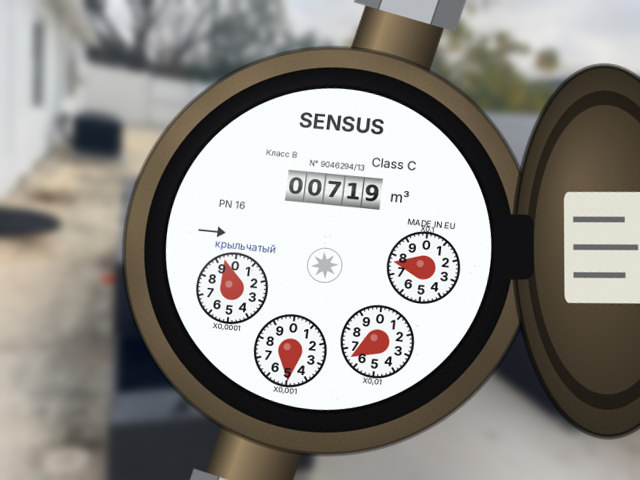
719.7649 m³
